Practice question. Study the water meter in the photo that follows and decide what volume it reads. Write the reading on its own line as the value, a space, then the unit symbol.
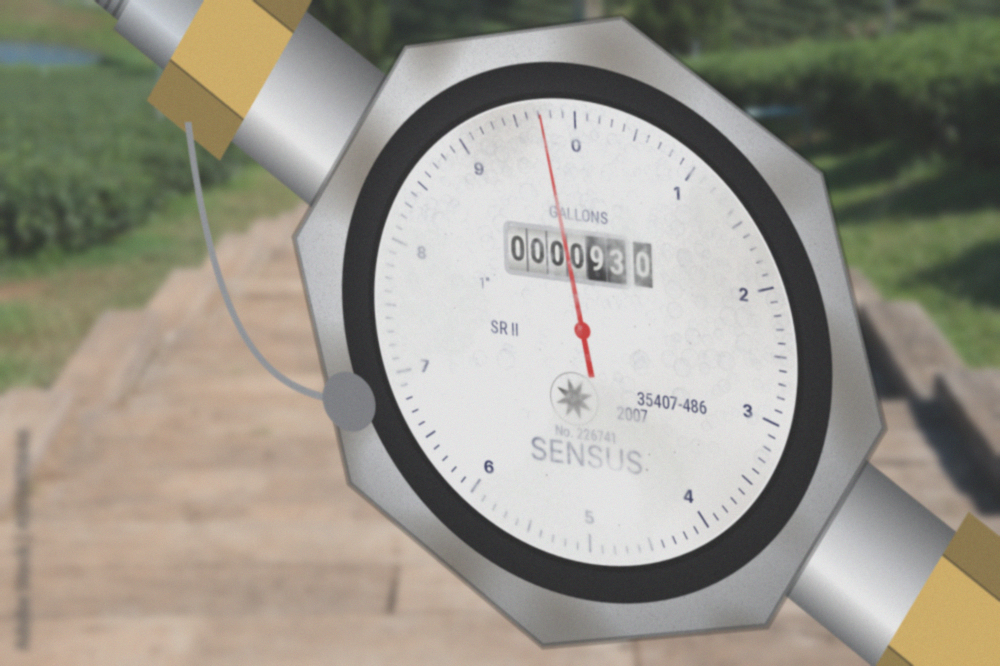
929.7 gal
